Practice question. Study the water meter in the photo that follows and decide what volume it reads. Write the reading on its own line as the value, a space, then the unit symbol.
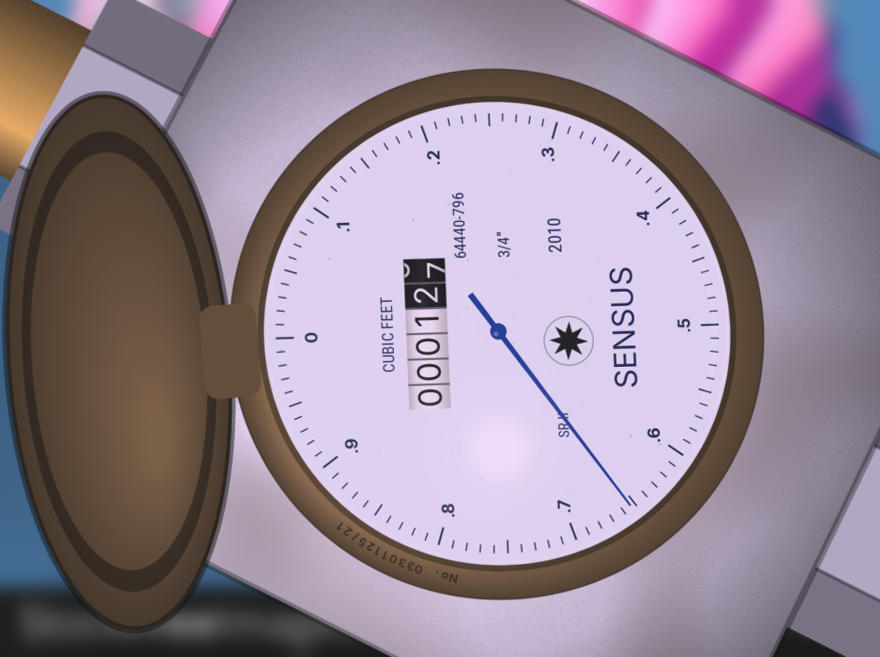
126.65 ft³
